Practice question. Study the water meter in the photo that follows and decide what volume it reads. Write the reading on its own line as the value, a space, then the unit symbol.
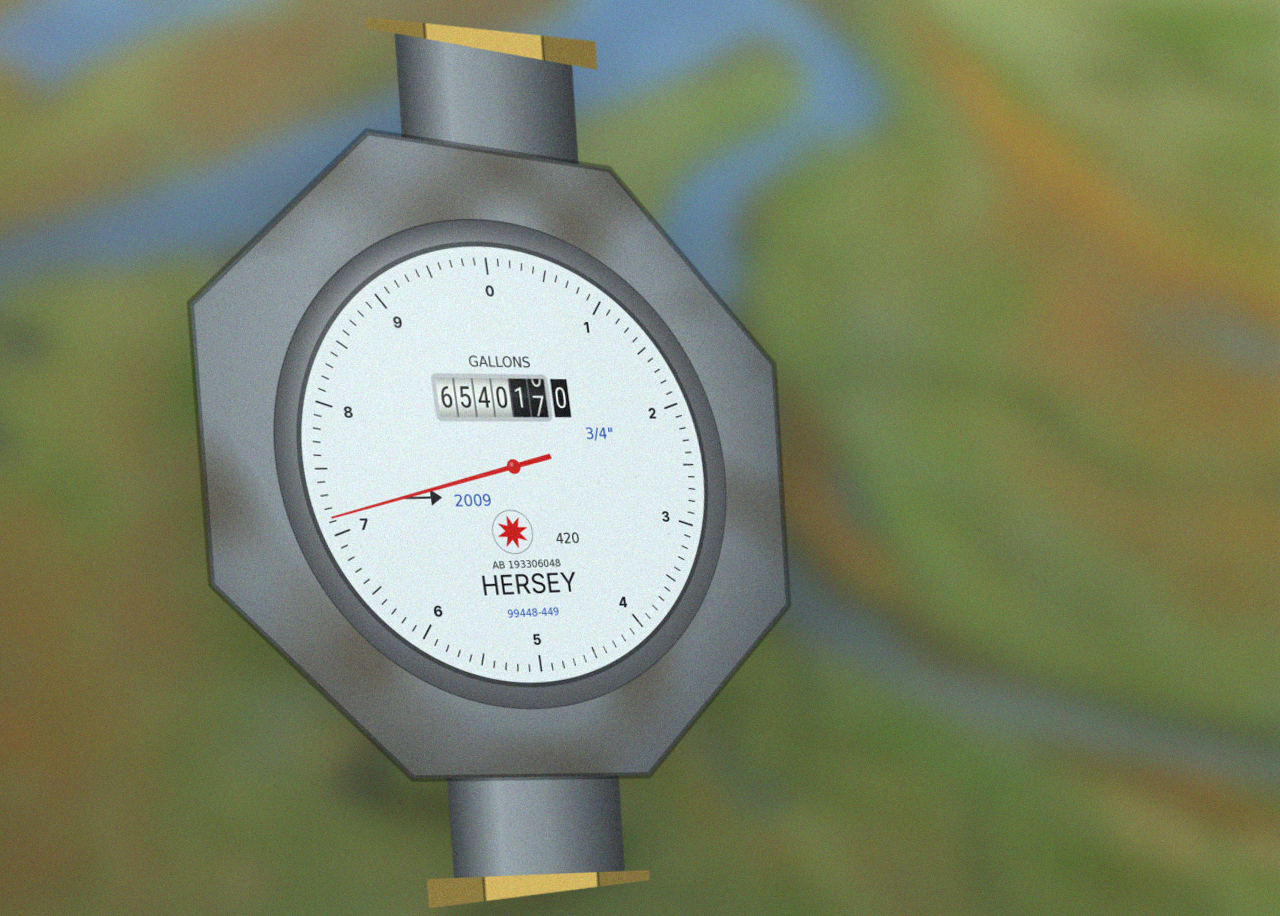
6540167.1 gal
